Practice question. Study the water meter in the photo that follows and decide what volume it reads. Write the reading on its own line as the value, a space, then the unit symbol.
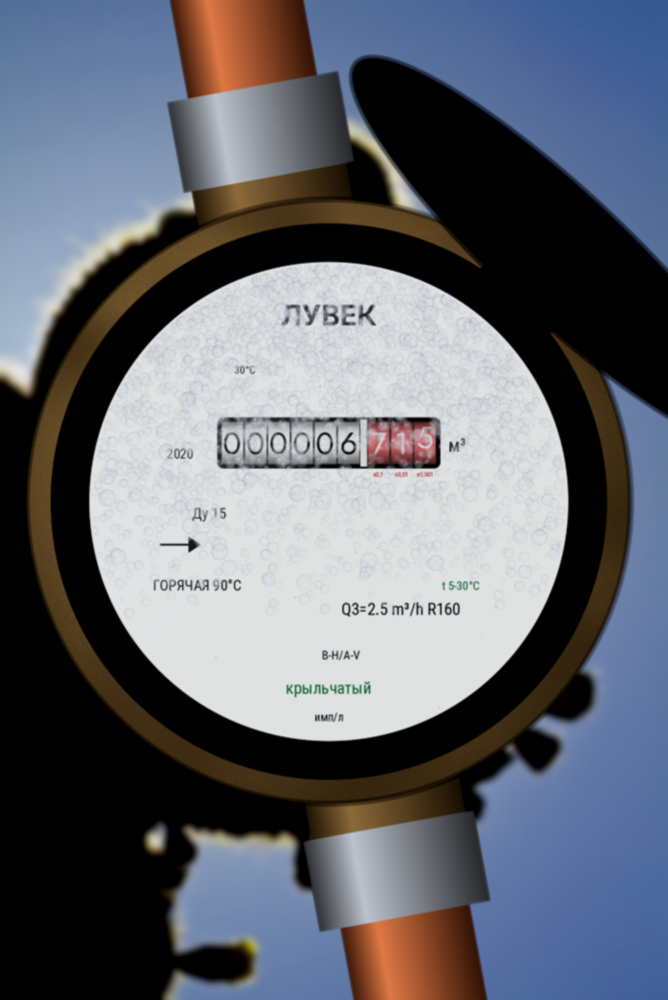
6.715 m³
